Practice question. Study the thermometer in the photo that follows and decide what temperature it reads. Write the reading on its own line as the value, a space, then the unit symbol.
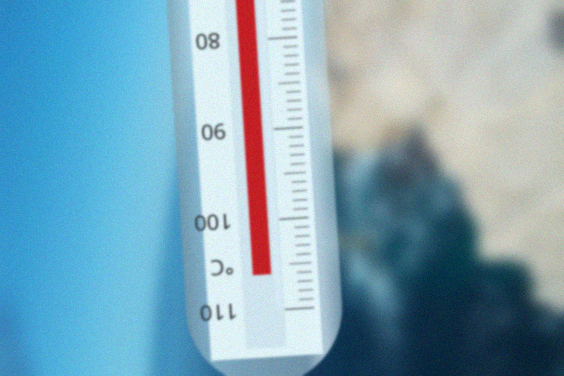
106 °C
